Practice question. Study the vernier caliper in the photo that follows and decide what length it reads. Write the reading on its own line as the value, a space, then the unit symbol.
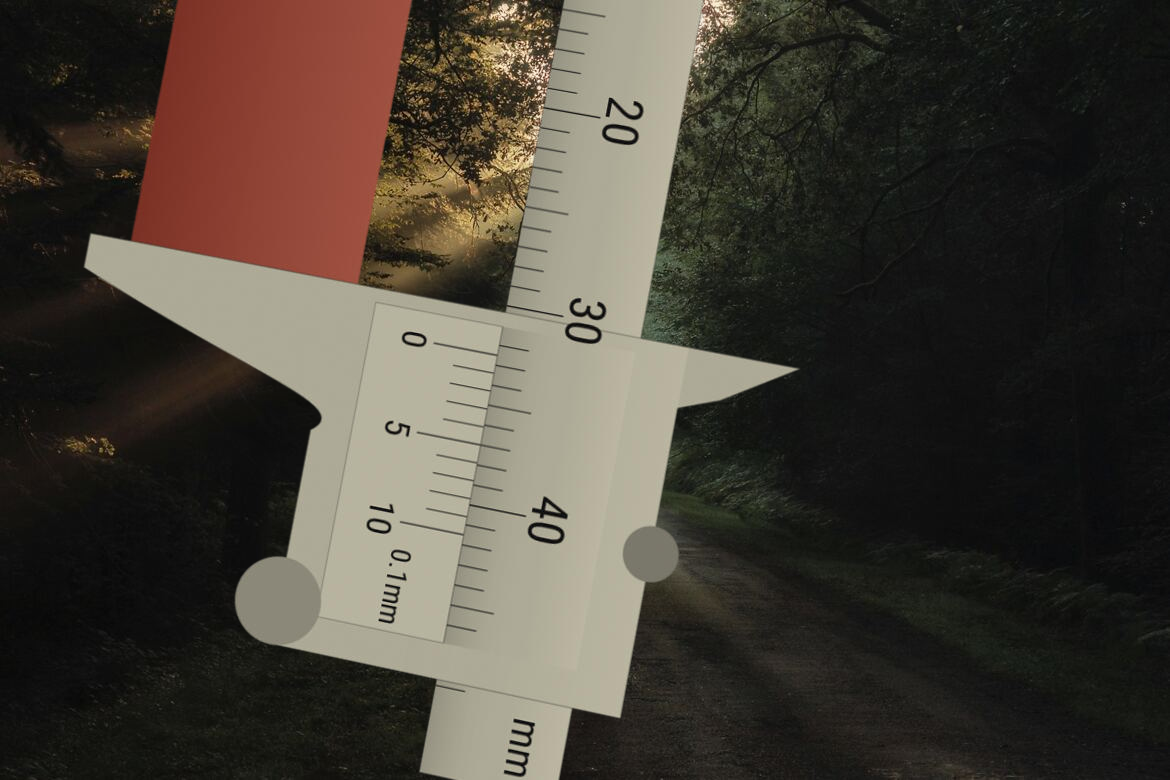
32.5 mm
